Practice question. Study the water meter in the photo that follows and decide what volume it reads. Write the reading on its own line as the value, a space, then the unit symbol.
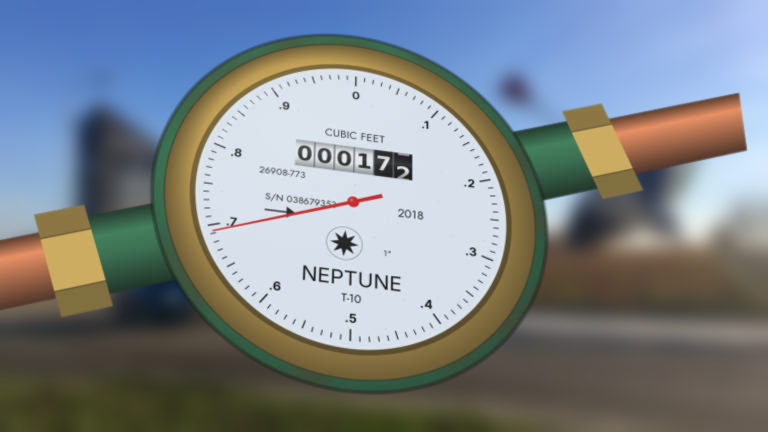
171.69 ft³
